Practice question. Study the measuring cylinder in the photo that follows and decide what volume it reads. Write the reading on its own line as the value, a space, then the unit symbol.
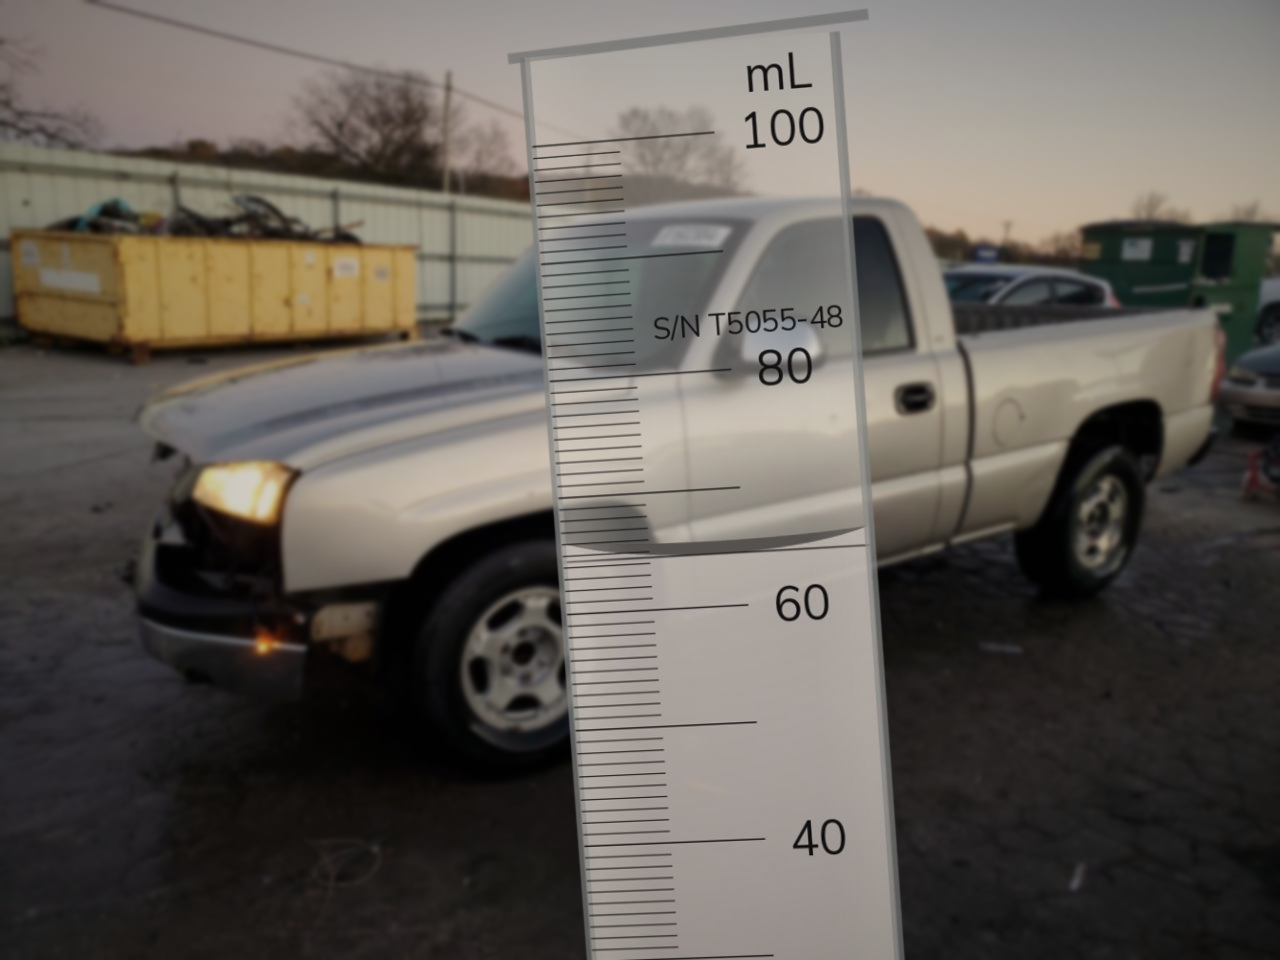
64.5 mL
